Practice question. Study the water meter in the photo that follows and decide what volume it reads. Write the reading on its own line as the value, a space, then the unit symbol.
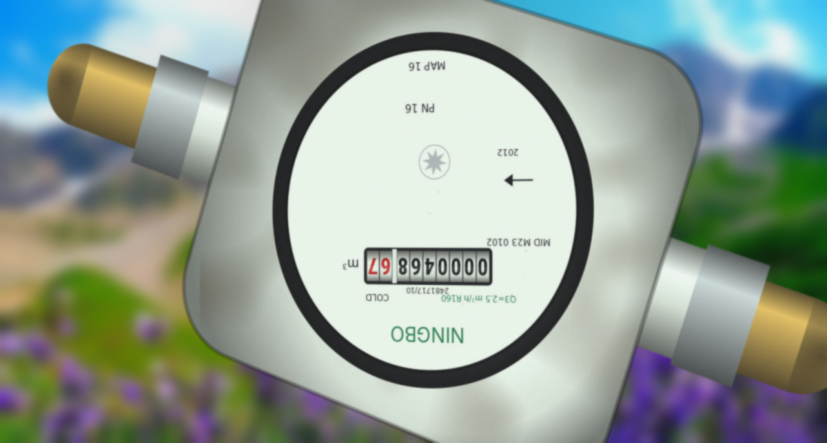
468.67 m³
